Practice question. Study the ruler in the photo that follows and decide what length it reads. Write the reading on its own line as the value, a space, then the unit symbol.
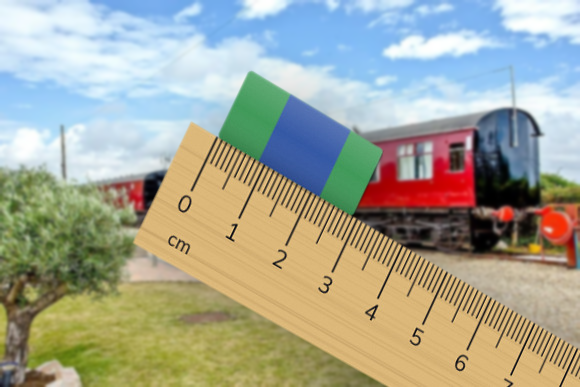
2.9 cm
